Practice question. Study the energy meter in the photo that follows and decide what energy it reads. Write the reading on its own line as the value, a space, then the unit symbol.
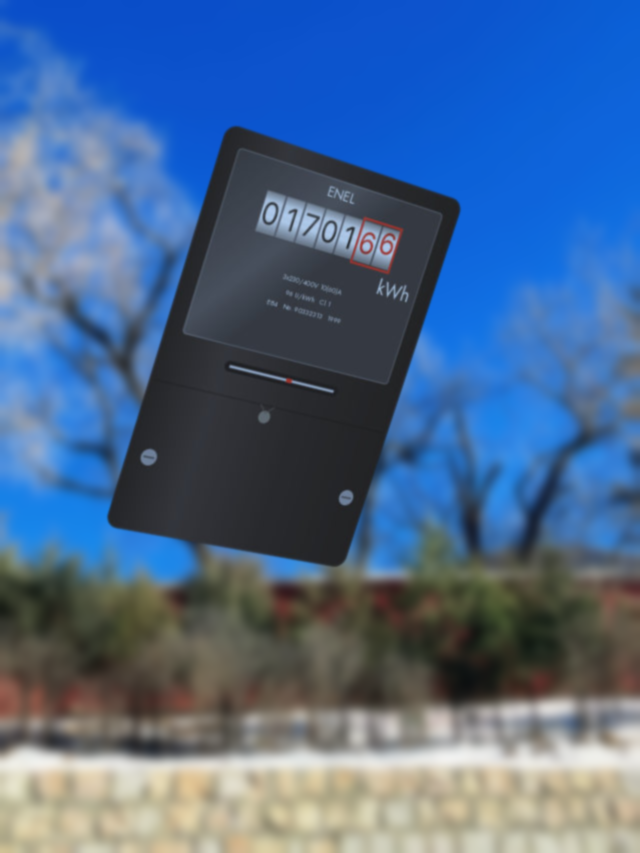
1701.66 kWh
